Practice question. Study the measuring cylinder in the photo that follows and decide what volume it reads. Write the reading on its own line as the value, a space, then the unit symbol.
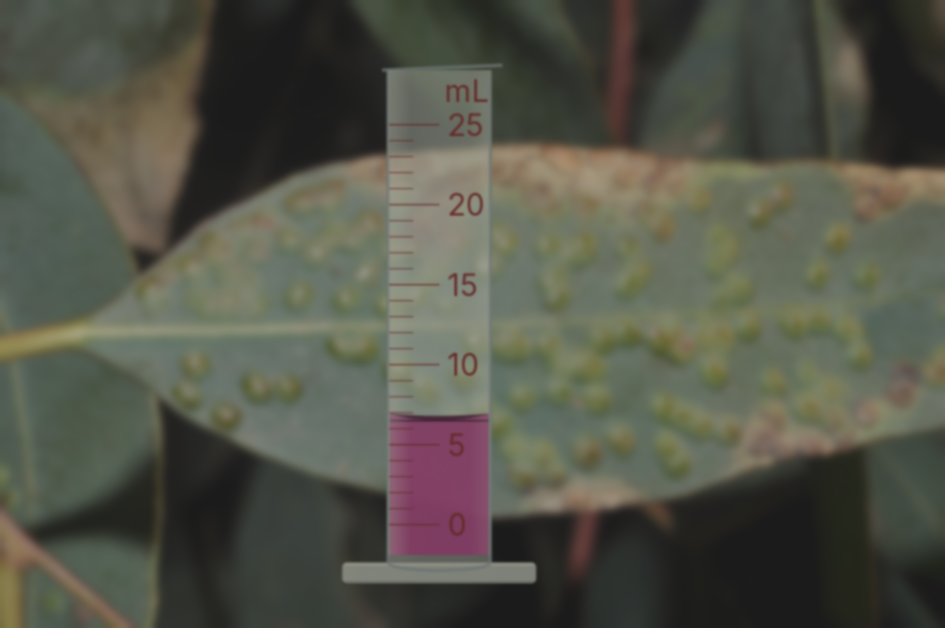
6.5 mL
